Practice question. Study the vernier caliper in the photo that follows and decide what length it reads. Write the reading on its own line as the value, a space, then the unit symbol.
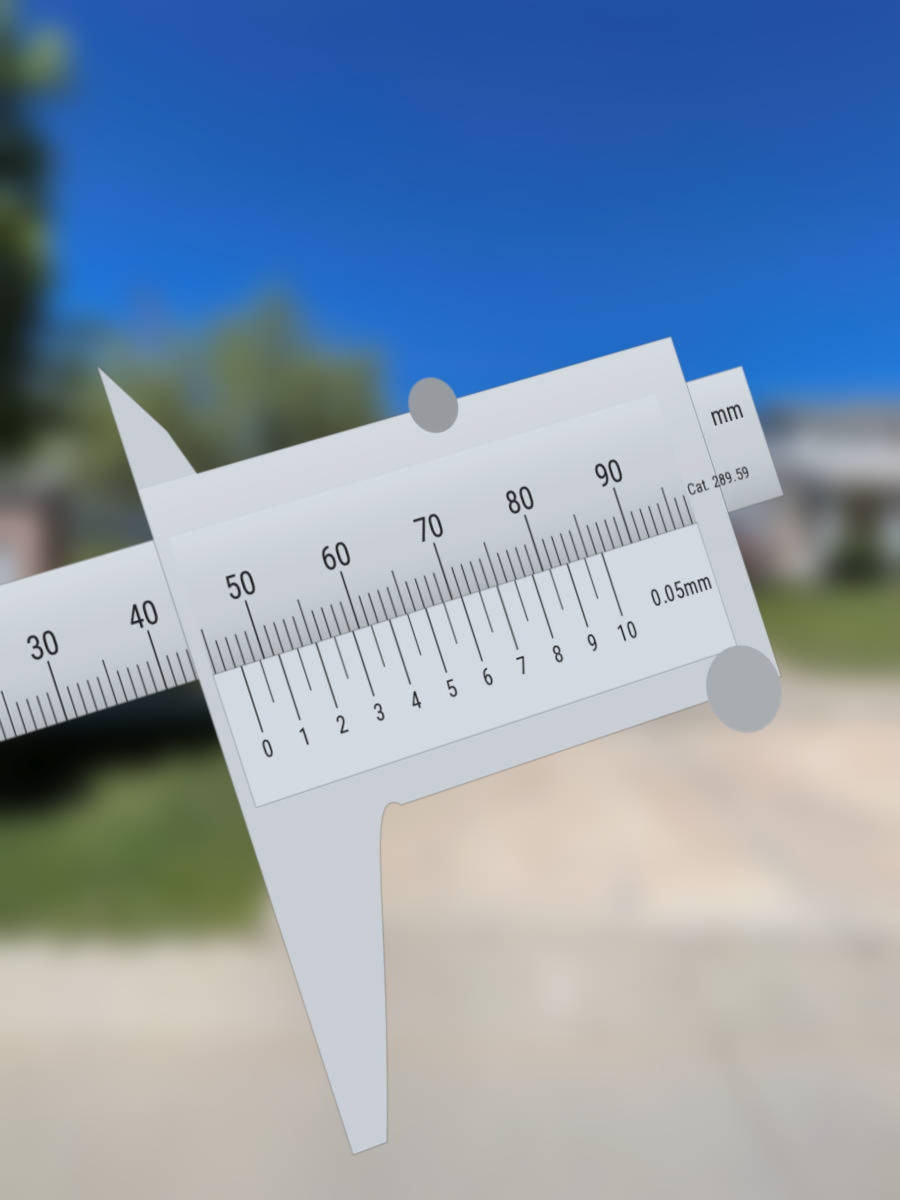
47.6 mm
